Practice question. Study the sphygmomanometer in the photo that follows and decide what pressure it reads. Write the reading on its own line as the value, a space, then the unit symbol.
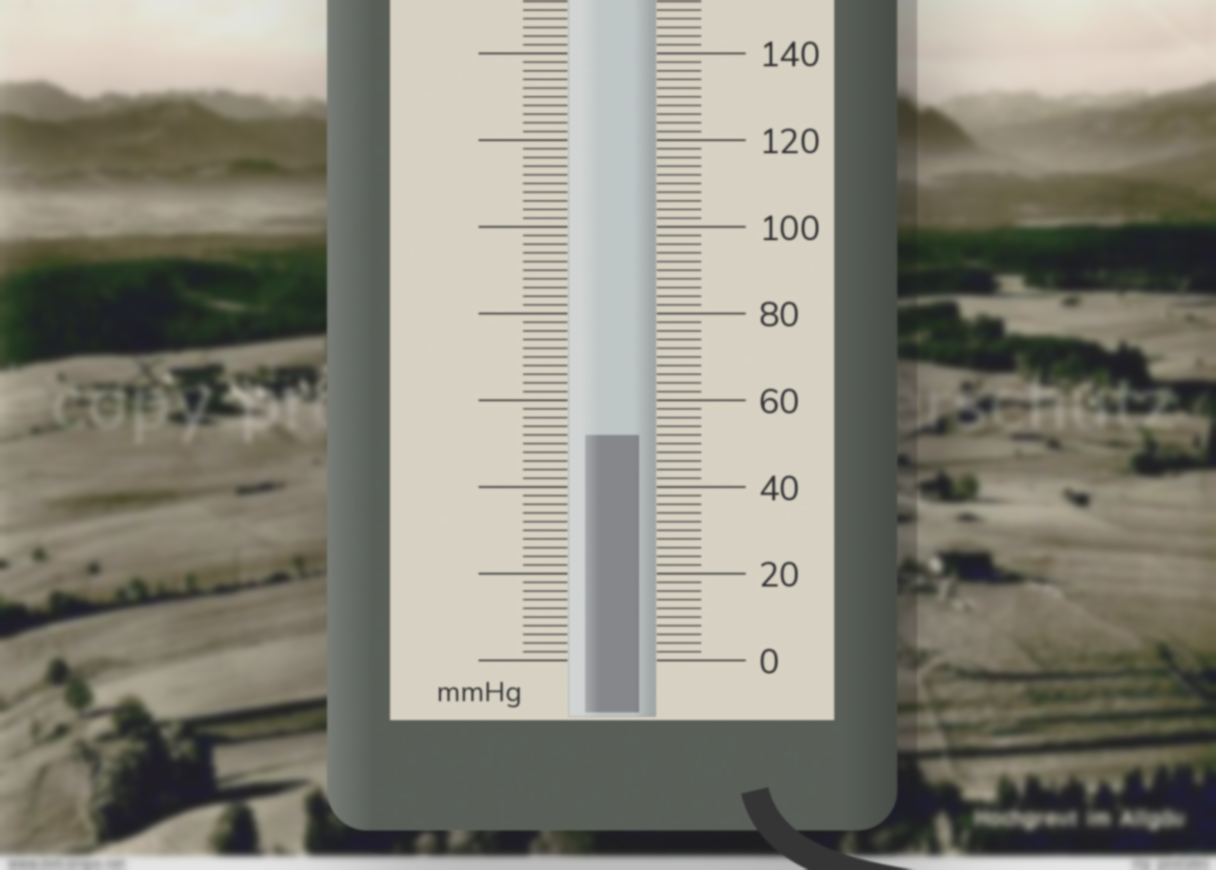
52 mmHg
